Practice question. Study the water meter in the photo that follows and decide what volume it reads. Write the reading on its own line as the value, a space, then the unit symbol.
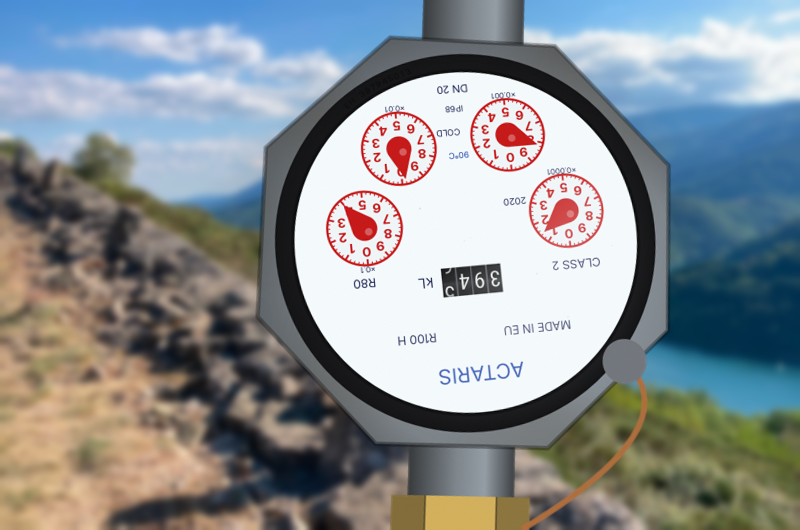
3945.3981 kL
